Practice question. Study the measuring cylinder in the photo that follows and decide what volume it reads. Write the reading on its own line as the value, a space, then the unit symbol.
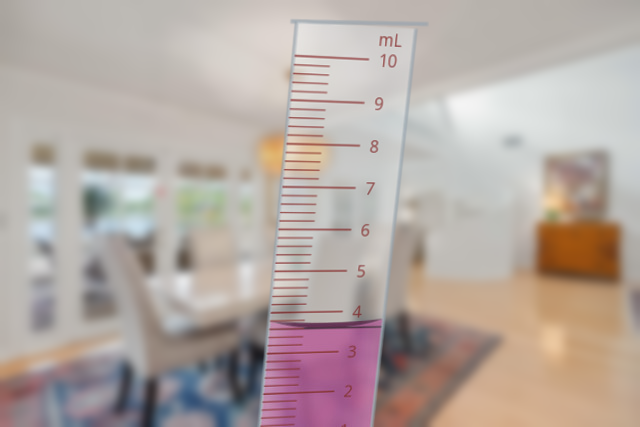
3.6 mL
